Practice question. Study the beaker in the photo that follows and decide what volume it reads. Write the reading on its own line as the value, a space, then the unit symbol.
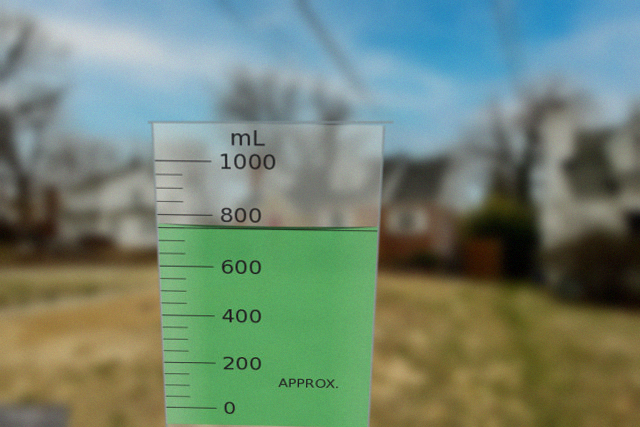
750 mL
